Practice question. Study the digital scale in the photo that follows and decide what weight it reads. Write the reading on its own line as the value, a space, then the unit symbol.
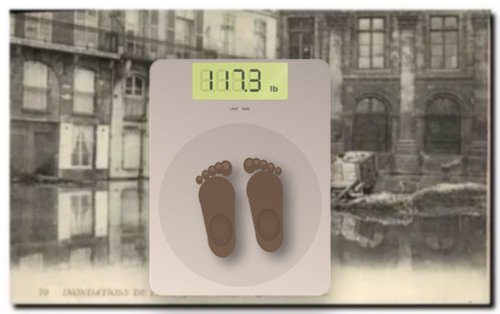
117.3 lb
